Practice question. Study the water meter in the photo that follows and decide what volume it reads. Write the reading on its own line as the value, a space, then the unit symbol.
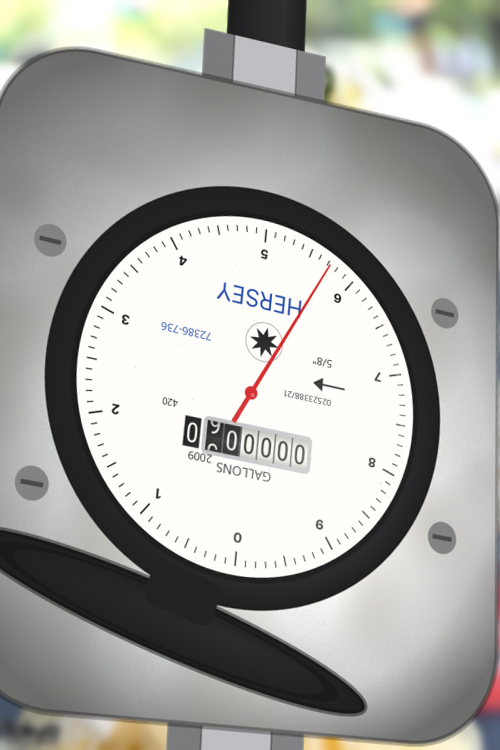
55.7 gal
